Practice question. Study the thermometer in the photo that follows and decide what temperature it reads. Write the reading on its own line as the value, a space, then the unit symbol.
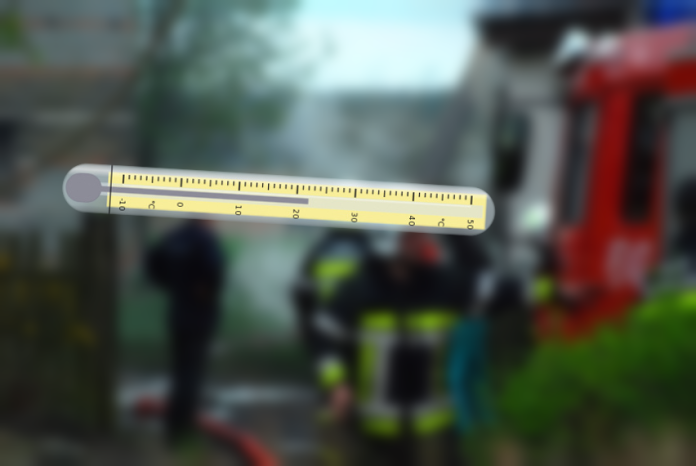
22 °C
